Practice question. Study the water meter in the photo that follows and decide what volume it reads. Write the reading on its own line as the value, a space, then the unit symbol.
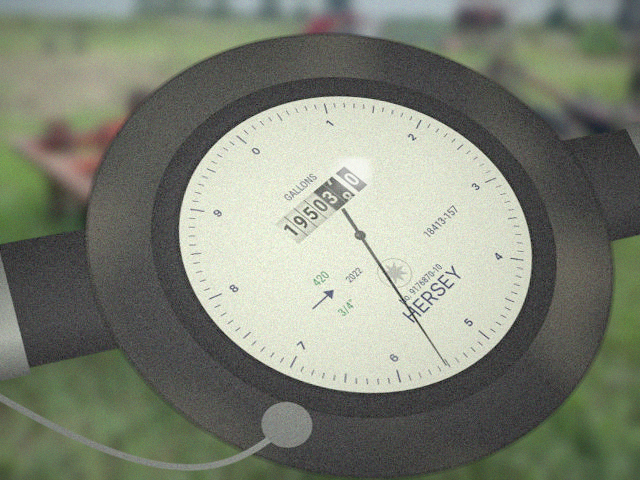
1950375.5 gal
